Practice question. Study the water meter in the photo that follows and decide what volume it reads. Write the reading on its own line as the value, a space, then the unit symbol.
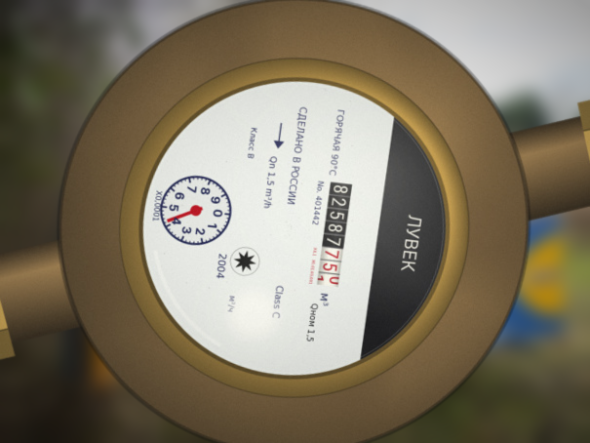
82587.7504 m³
